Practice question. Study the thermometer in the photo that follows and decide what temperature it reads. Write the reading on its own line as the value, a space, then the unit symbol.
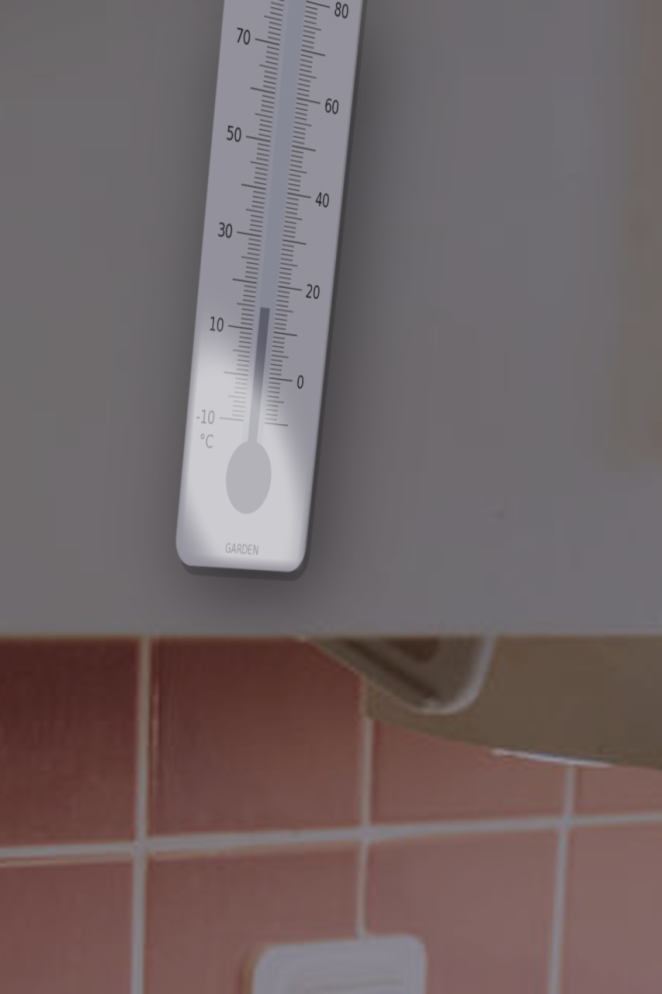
15 °C
